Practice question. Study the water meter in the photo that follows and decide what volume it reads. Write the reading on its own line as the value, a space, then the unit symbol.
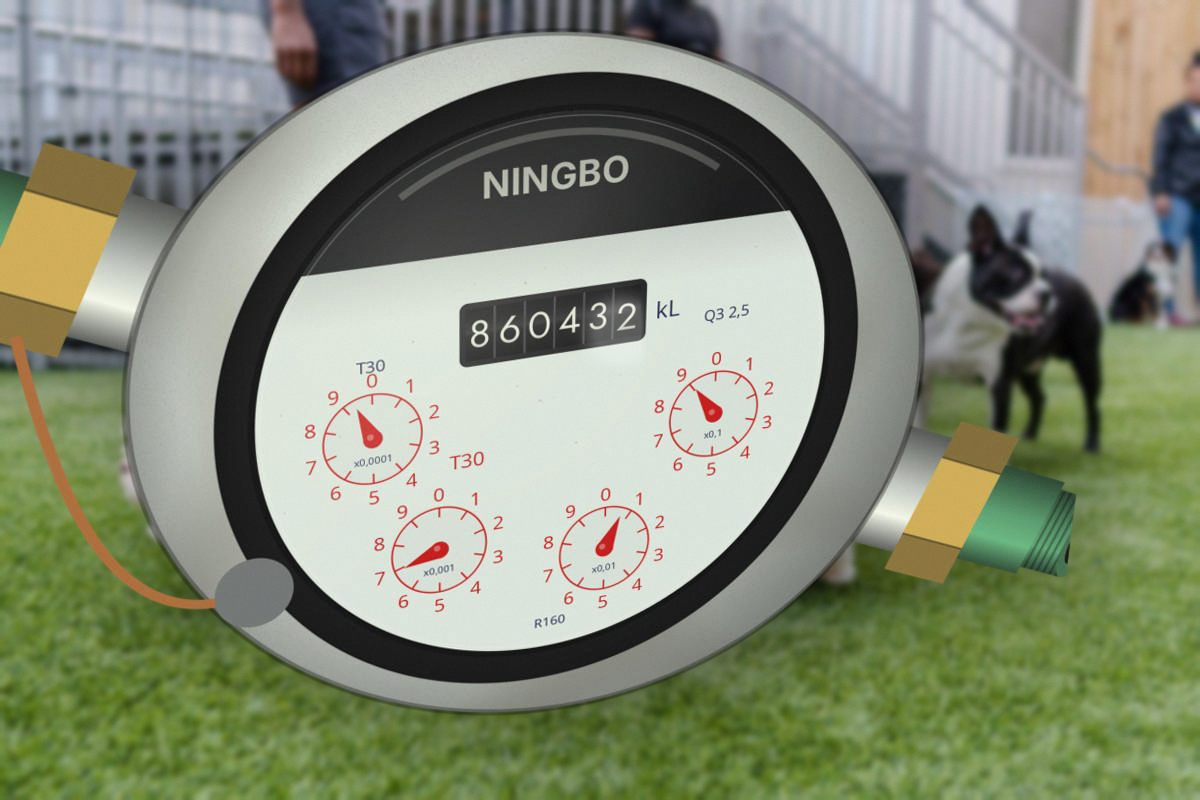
860431.9069 kL
